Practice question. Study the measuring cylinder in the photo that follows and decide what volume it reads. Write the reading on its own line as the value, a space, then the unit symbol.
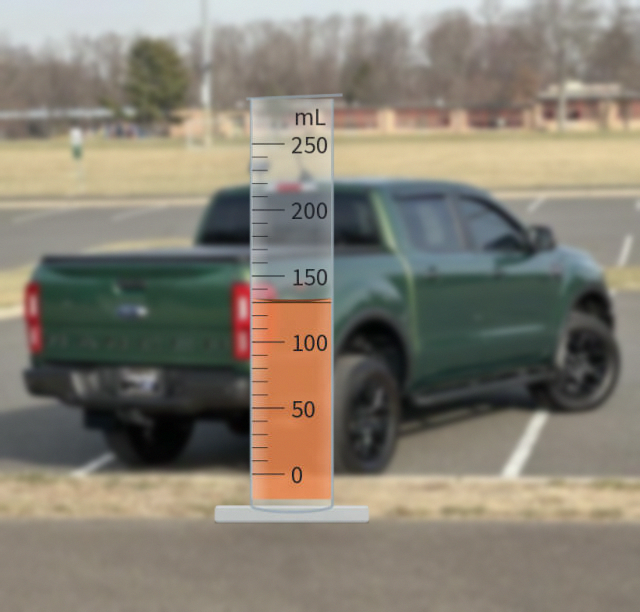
130 mL
